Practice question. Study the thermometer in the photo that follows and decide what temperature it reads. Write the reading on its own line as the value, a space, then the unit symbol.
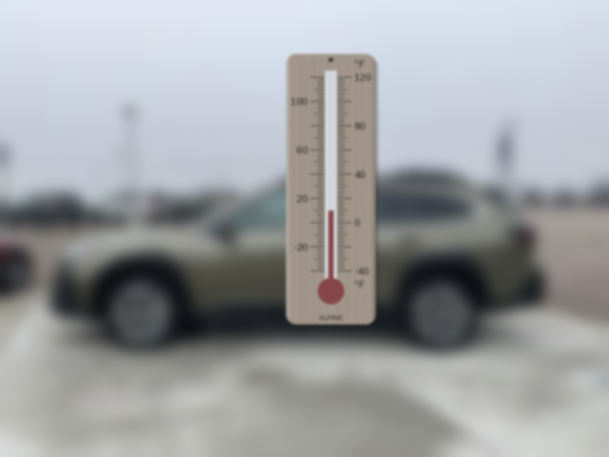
10 °F
